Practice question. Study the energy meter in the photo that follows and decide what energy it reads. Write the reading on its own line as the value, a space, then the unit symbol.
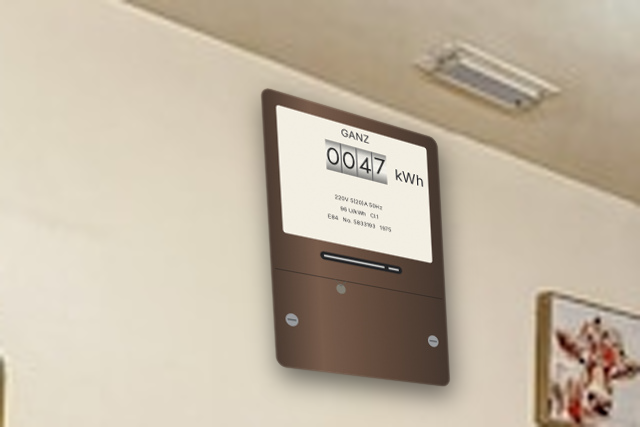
47 kWh
